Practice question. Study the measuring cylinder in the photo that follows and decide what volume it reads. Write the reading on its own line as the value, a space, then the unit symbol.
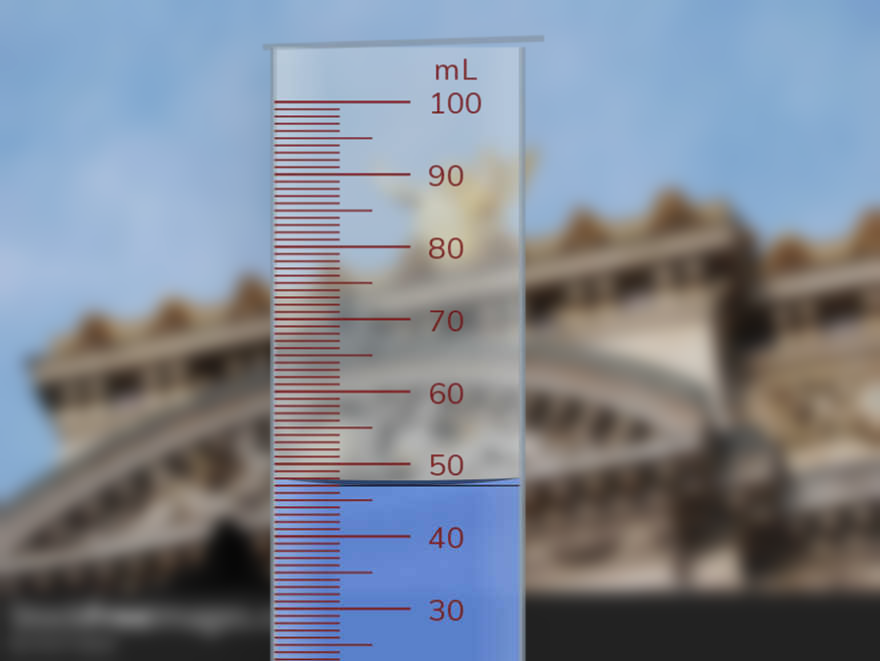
47 mL
